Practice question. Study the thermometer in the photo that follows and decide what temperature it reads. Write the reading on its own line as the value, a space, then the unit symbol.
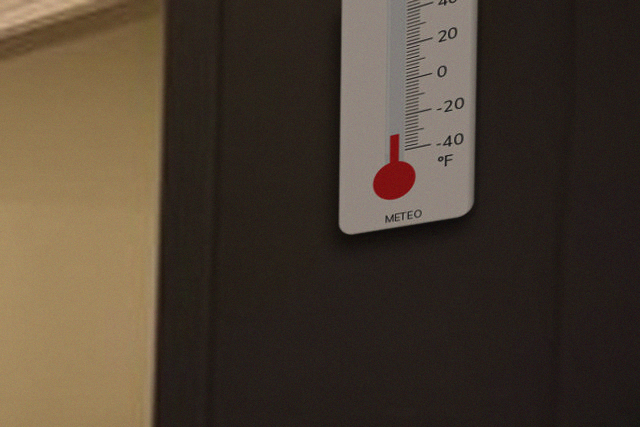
-30 °F
